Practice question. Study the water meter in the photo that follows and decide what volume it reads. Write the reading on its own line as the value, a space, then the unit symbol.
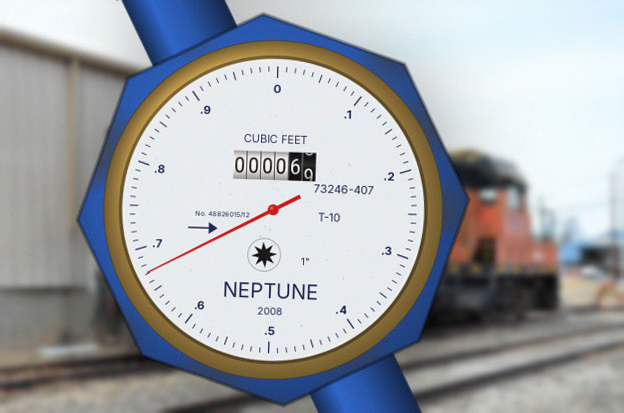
68.67 ft³
